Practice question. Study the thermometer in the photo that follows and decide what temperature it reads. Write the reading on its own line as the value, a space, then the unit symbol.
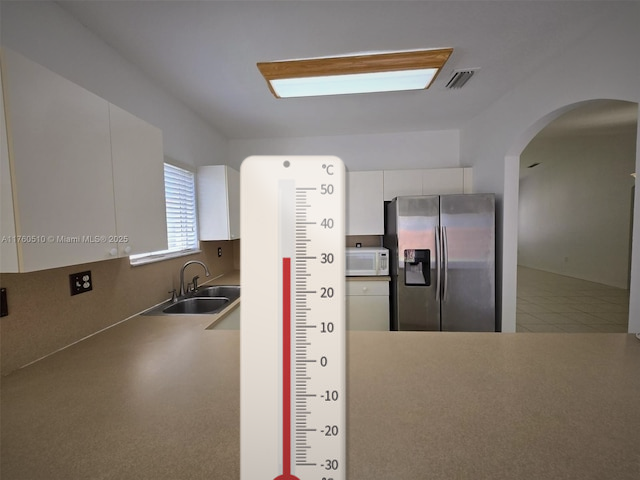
30 °C
